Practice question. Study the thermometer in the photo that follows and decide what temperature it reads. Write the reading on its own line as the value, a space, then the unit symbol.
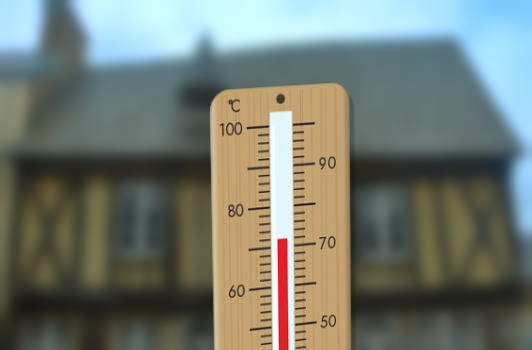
72 °C
